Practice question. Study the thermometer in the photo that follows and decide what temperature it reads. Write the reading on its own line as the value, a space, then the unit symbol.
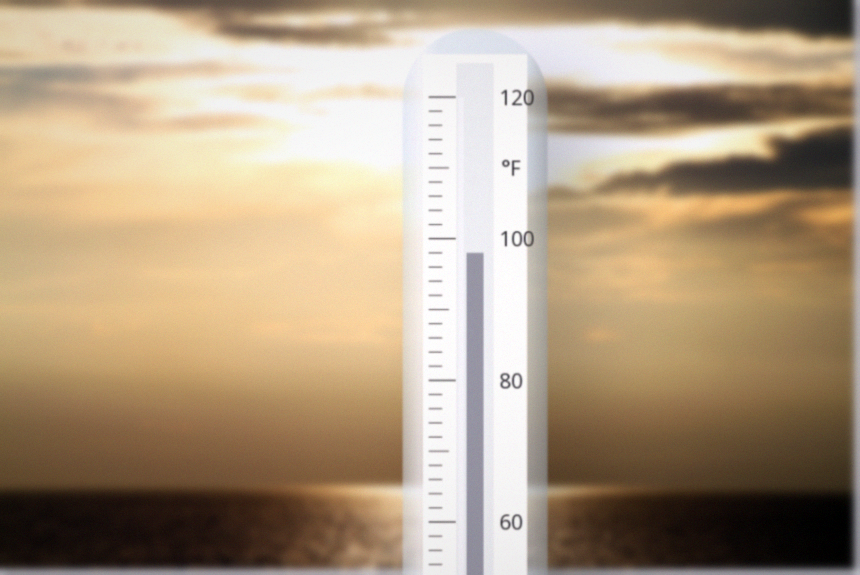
98 °F
